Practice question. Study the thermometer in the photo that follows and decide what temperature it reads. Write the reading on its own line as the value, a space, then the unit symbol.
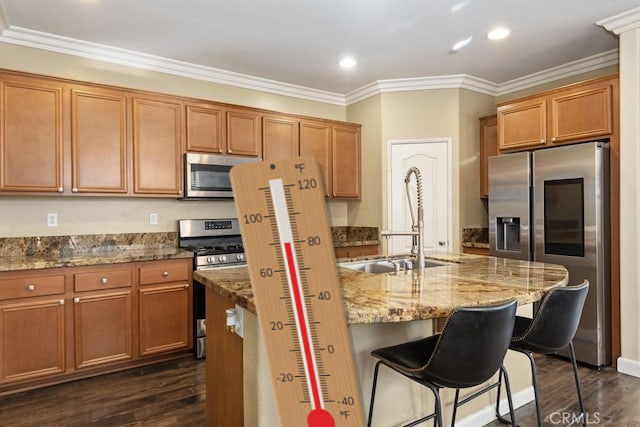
80 °F
